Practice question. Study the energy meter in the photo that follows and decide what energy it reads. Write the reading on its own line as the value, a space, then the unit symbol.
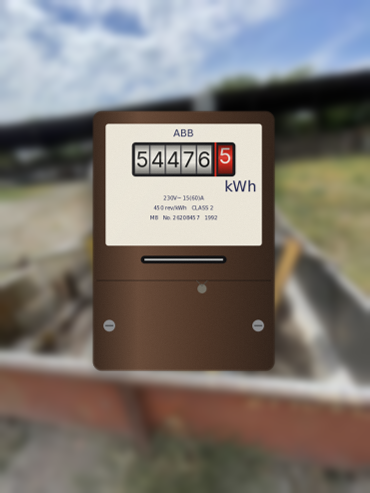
54476.5 kWh
